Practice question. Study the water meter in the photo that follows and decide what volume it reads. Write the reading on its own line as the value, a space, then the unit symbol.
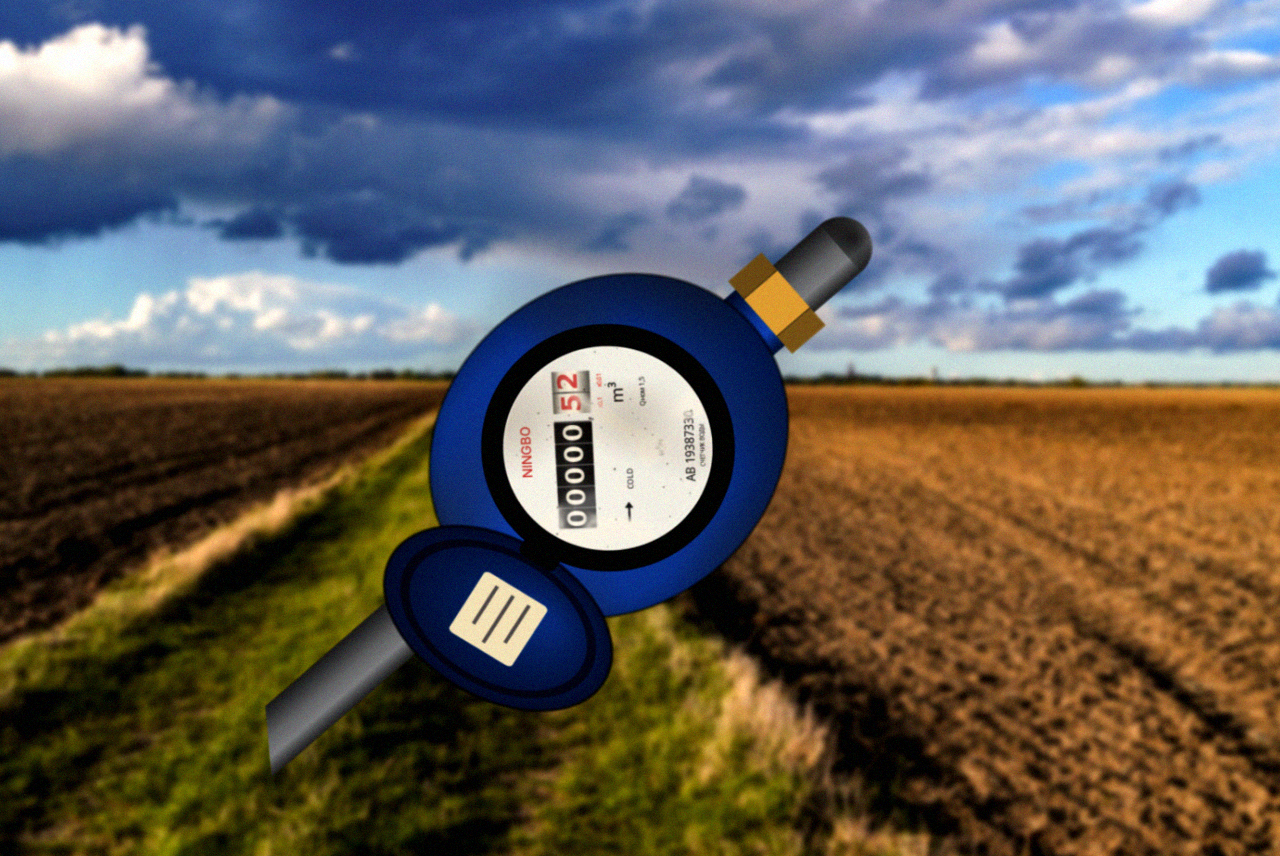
0.52 m³
